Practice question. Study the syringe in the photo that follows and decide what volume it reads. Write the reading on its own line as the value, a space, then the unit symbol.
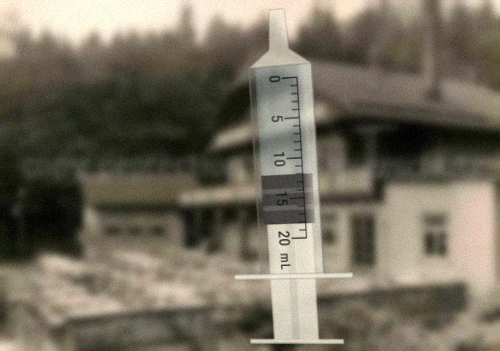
12 mL
